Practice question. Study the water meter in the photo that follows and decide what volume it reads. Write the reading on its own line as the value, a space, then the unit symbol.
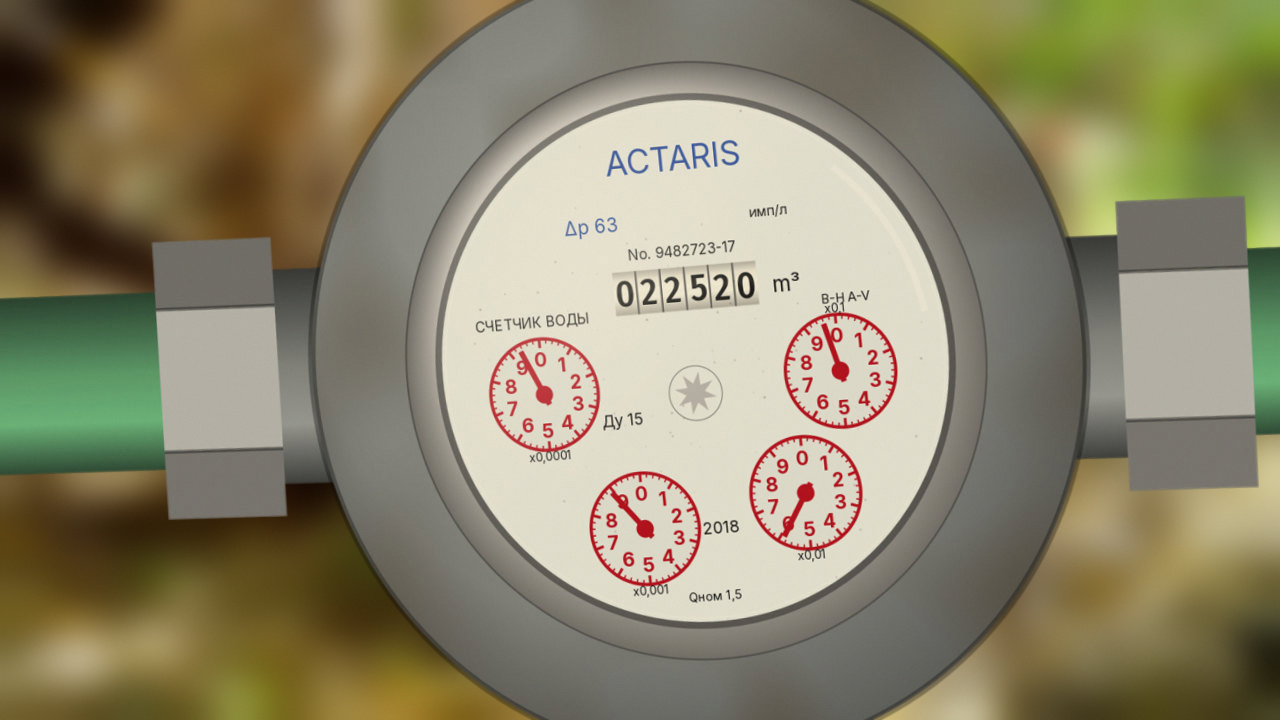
22519.9589 m³
